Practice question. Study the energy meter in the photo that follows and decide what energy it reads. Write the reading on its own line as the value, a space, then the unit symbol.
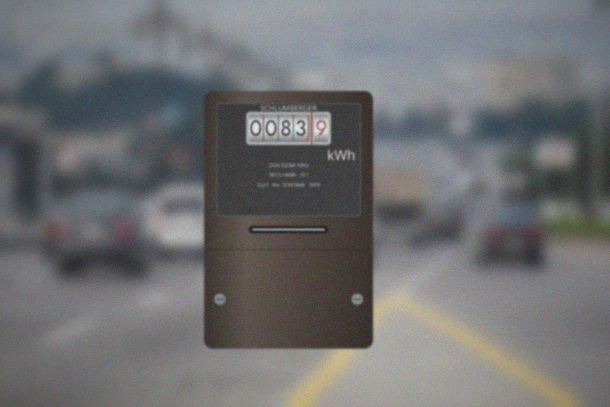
83.9 kWh
